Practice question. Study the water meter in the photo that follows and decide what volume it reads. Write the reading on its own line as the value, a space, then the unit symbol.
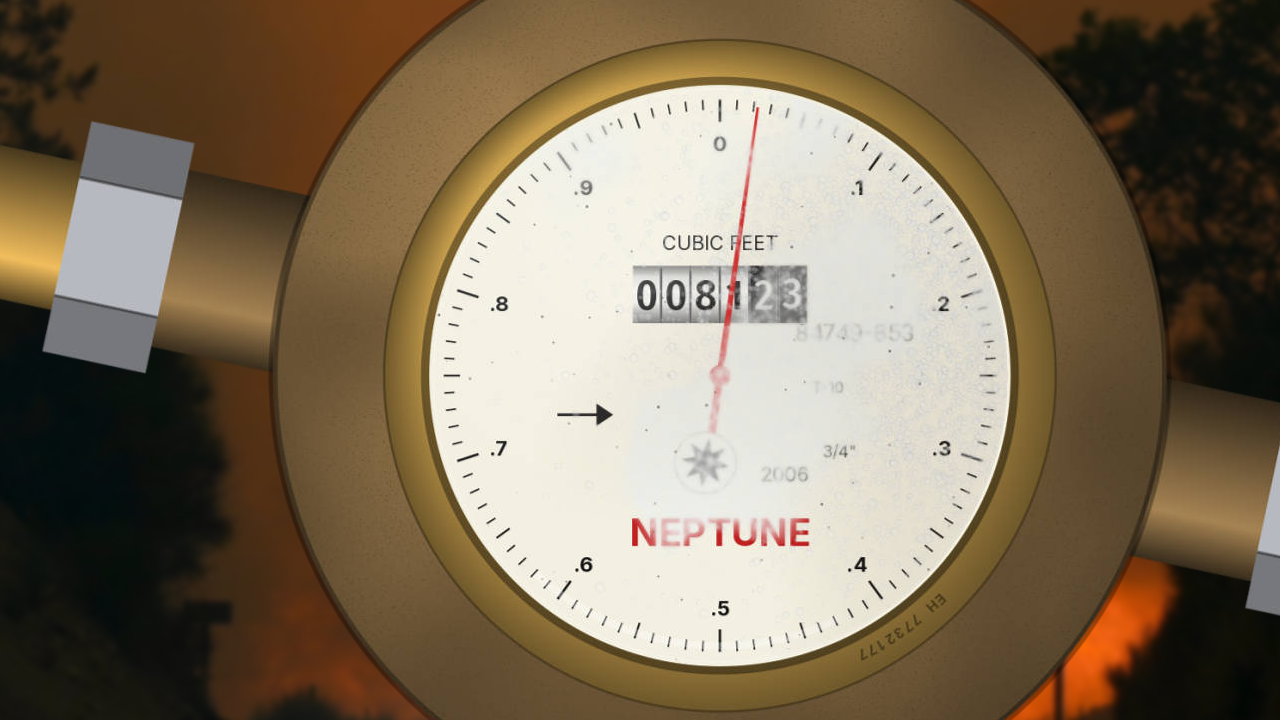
8123.02 ft³
